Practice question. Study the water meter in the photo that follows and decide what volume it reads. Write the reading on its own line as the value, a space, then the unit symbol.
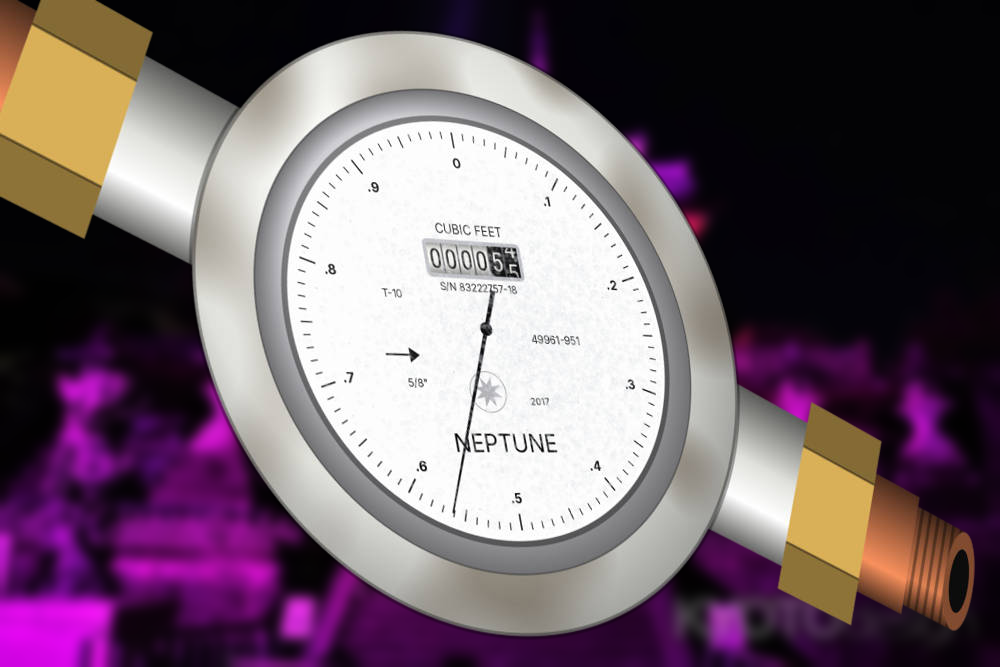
54.56 ft³
